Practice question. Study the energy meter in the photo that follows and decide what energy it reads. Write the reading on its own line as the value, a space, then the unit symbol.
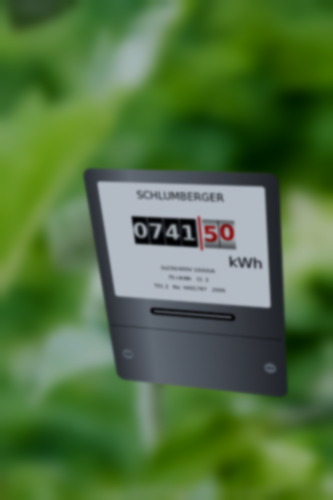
741.50 kWh
